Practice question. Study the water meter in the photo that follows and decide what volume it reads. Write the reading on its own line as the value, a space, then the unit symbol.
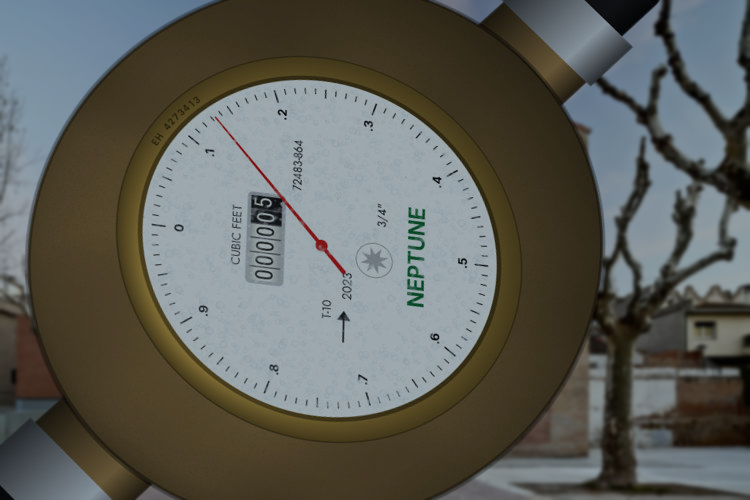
5.13 ft³
